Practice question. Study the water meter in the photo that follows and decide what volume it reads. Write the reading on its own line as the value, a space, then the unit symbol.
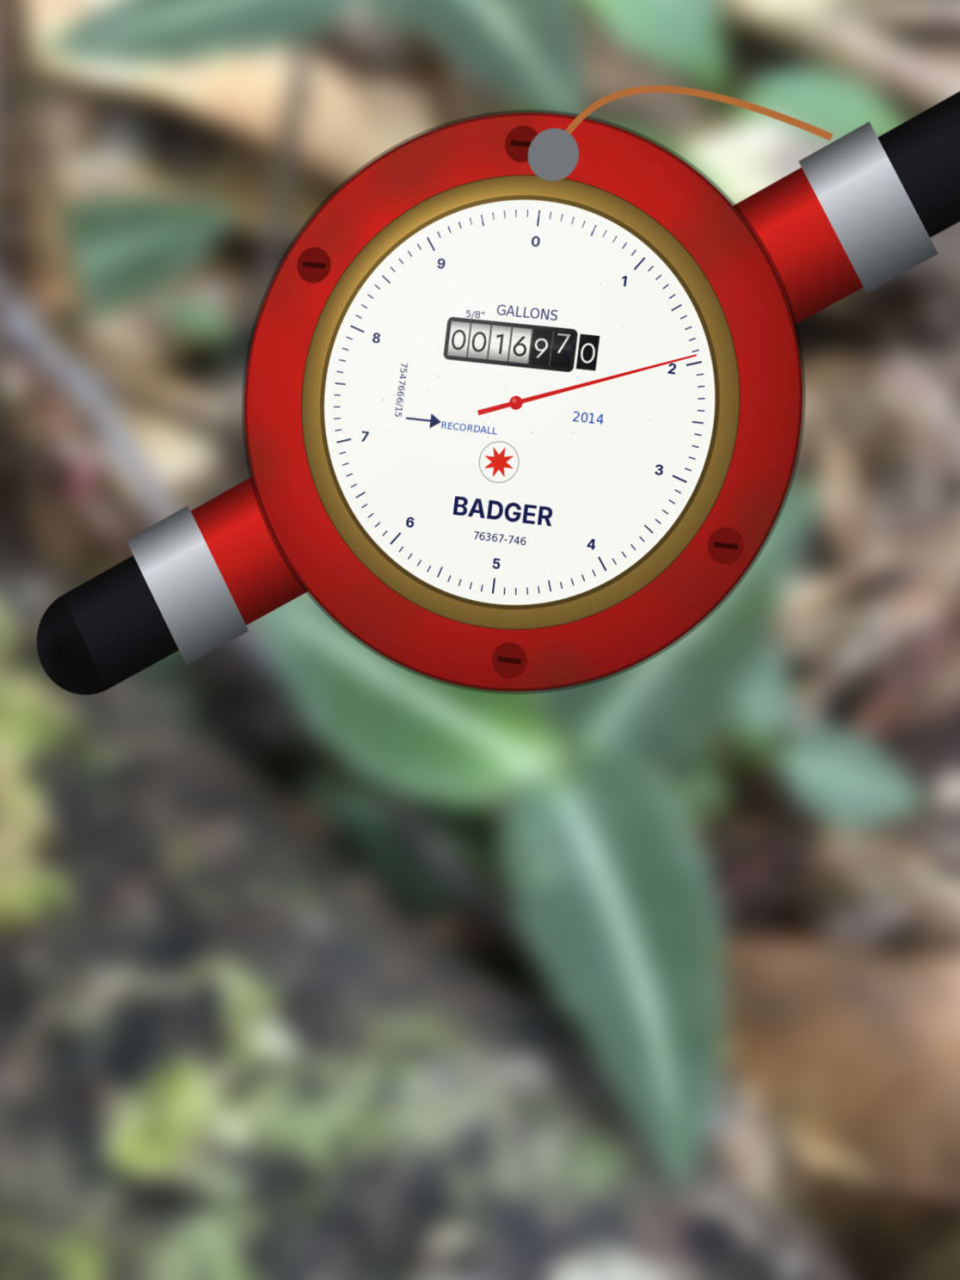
16971.9 gal
